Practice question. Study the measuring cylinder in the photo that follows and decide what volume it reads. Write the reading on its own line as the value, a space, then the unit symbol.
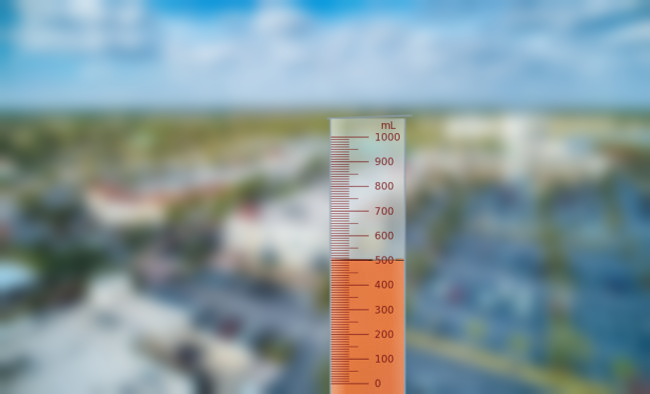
500 mL
